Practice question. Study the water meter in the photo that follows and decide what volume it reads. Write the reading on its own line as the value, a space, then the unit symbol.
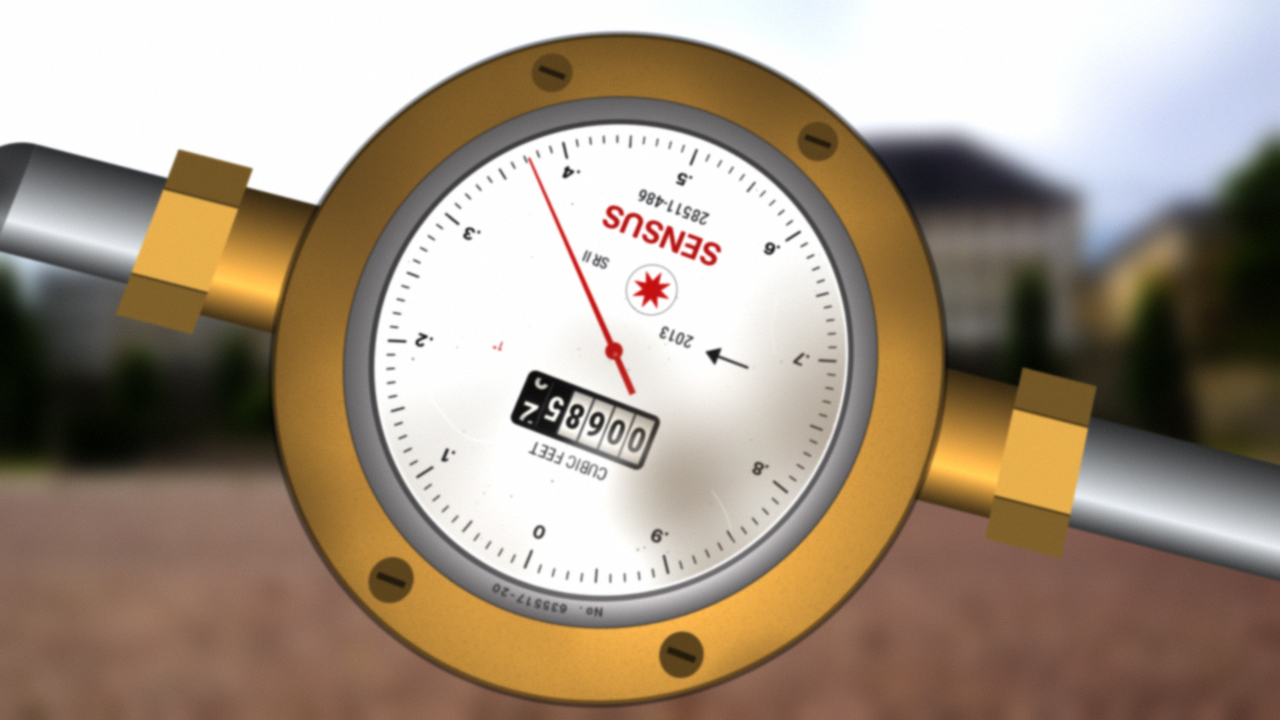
6852.37 ft³
